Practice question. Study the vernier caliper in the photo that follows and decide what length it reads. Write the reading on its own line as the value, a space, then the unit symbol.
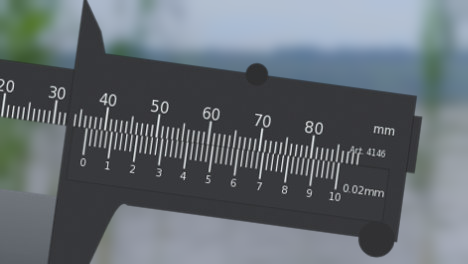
36.5 mm
